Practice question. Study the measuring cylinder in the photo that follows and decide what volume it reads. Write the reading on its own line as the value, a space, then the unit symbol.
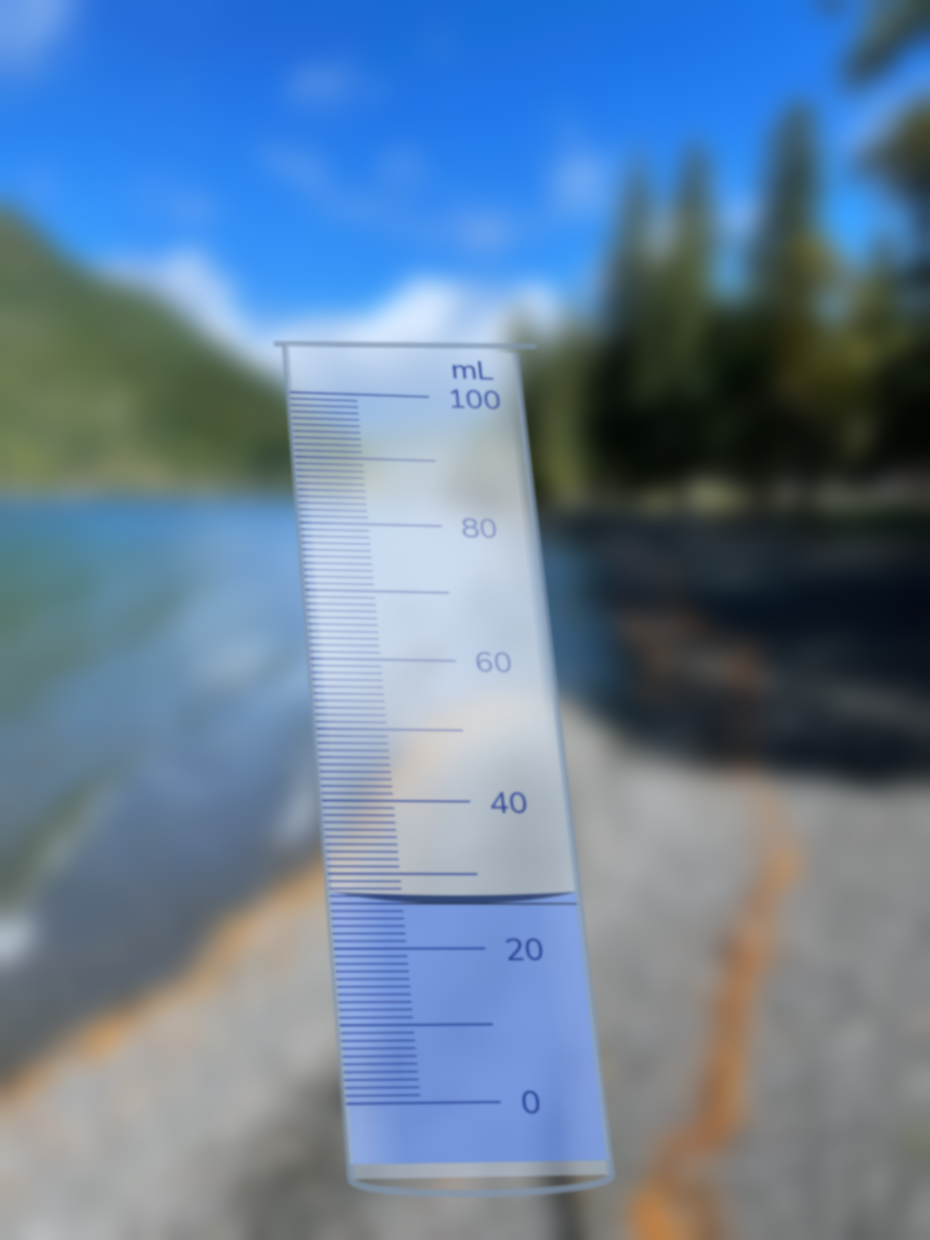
26 mL
